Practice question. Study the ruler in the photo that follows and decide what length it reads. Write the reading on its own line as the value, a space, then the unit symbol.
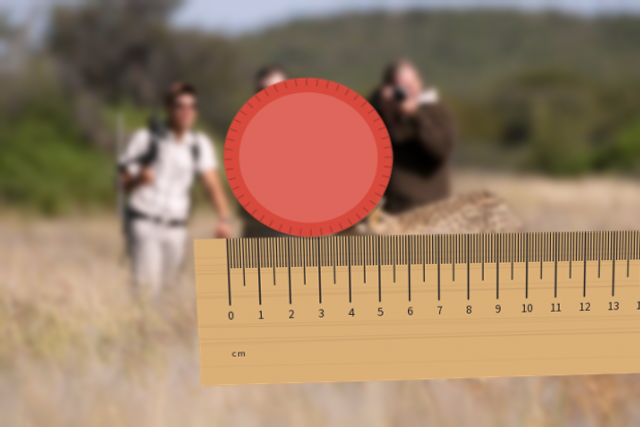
5.5 cm
